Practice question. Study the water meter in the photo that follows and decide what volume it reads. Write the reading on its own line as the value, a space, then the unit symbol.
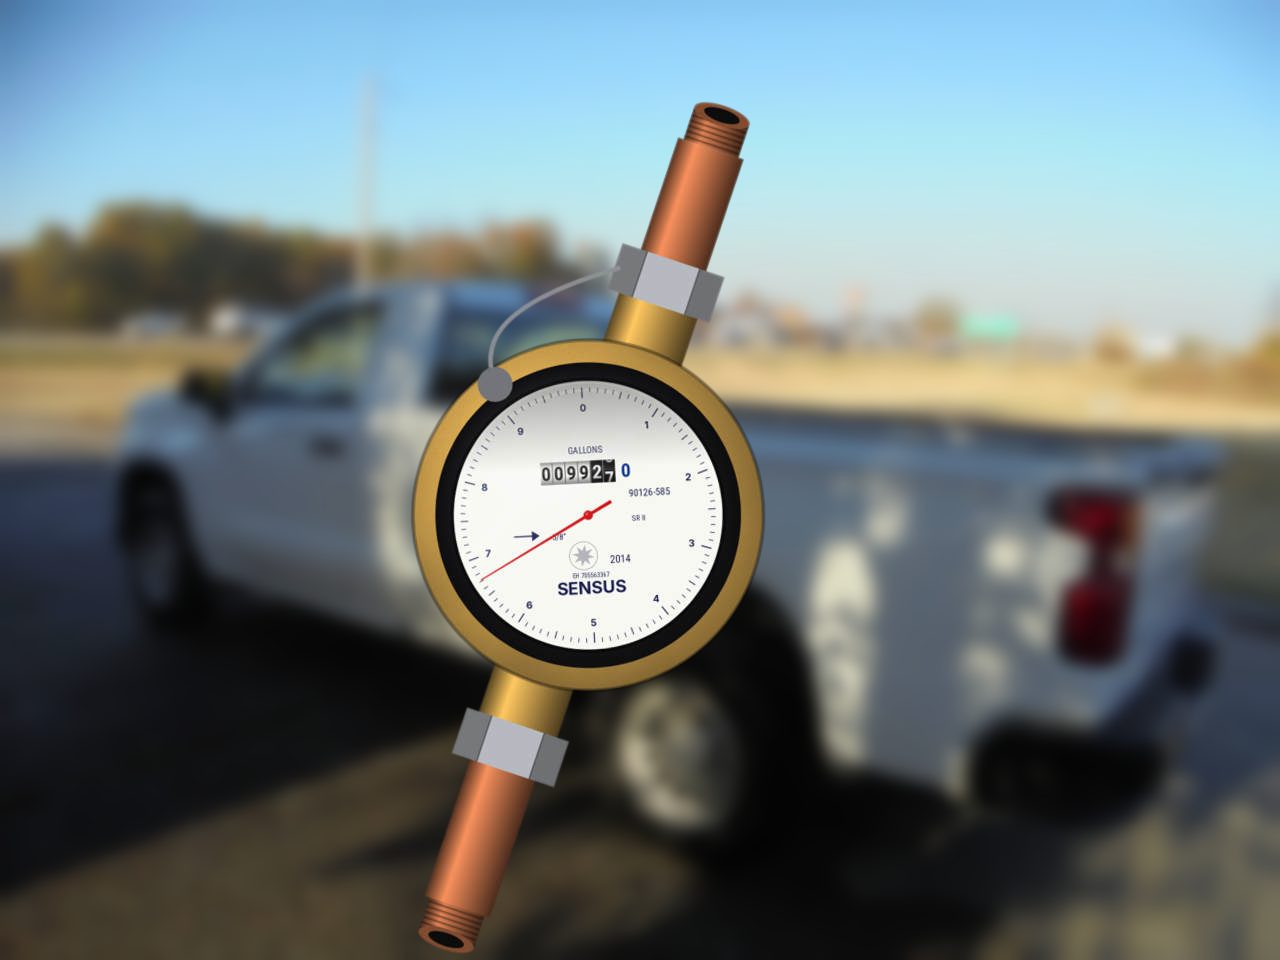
99266.7 gal
